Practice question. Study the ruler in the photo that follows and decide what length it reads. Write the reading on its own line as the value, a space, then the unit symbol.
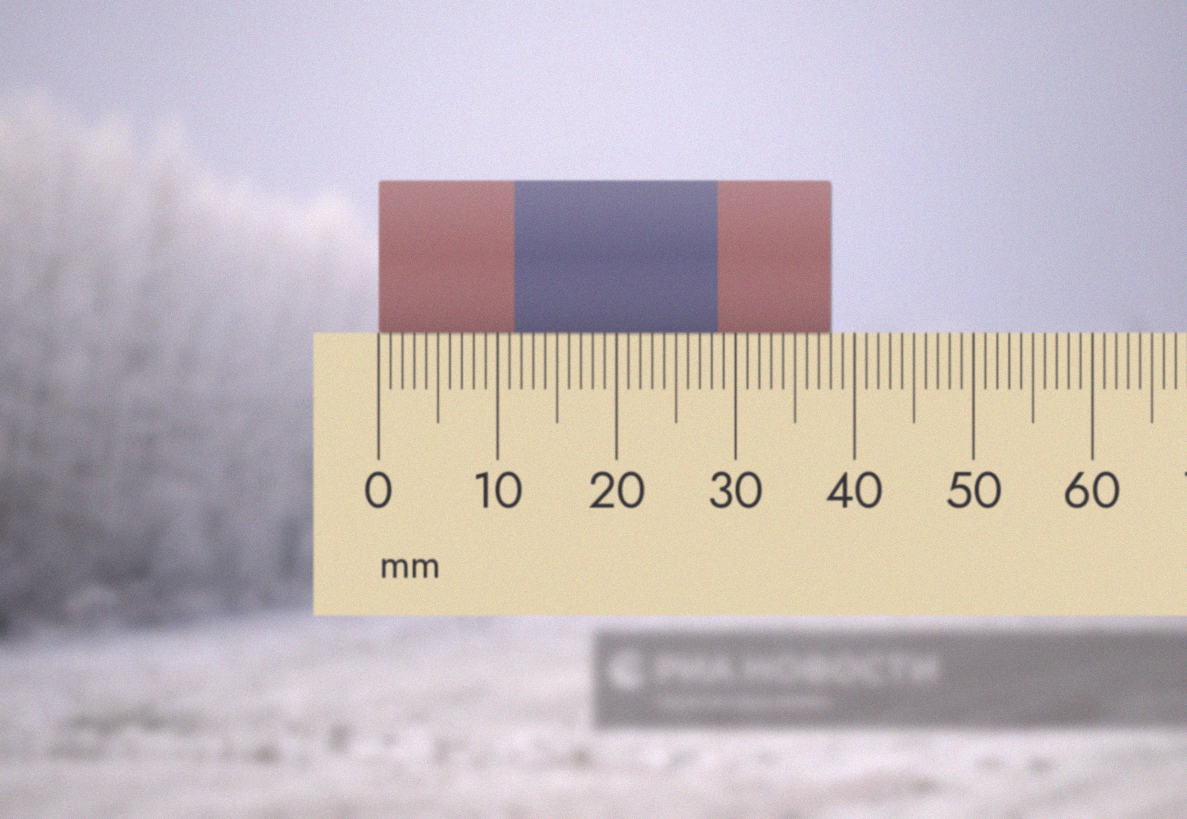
38 mm
